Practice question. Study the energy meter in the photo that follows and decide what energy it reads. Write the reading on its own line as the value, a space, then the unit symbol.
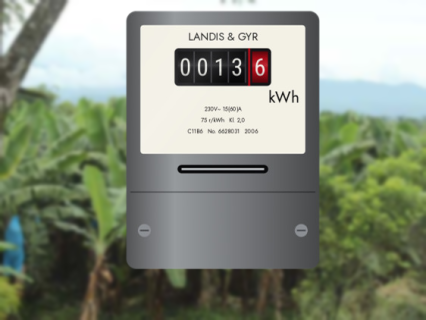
13.6 kWh
